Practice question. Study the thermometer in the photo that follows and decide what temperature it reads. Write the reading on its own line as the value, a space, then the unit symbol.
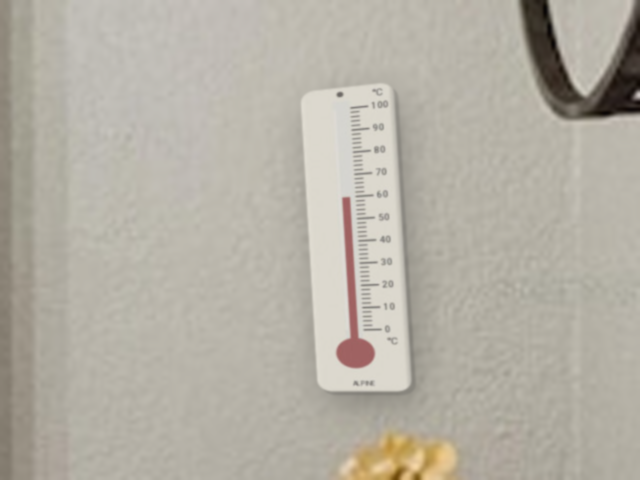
60 °C
